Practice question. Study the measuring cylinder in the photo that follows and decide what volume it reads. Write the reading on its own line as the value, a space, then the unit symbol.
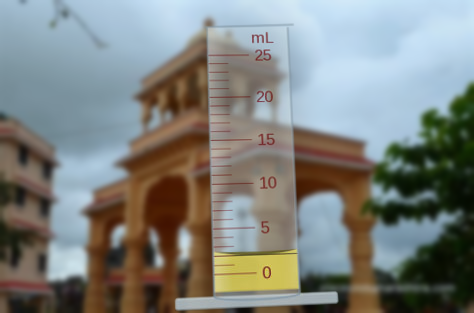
2 mL
